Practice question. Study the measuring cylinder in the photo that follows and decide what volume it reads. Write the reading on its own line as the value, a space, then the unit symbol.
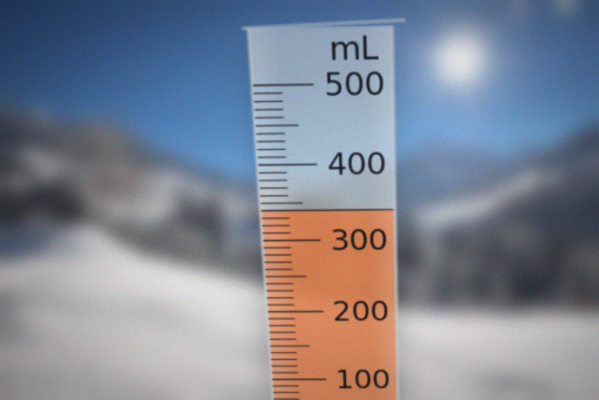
340 mL
